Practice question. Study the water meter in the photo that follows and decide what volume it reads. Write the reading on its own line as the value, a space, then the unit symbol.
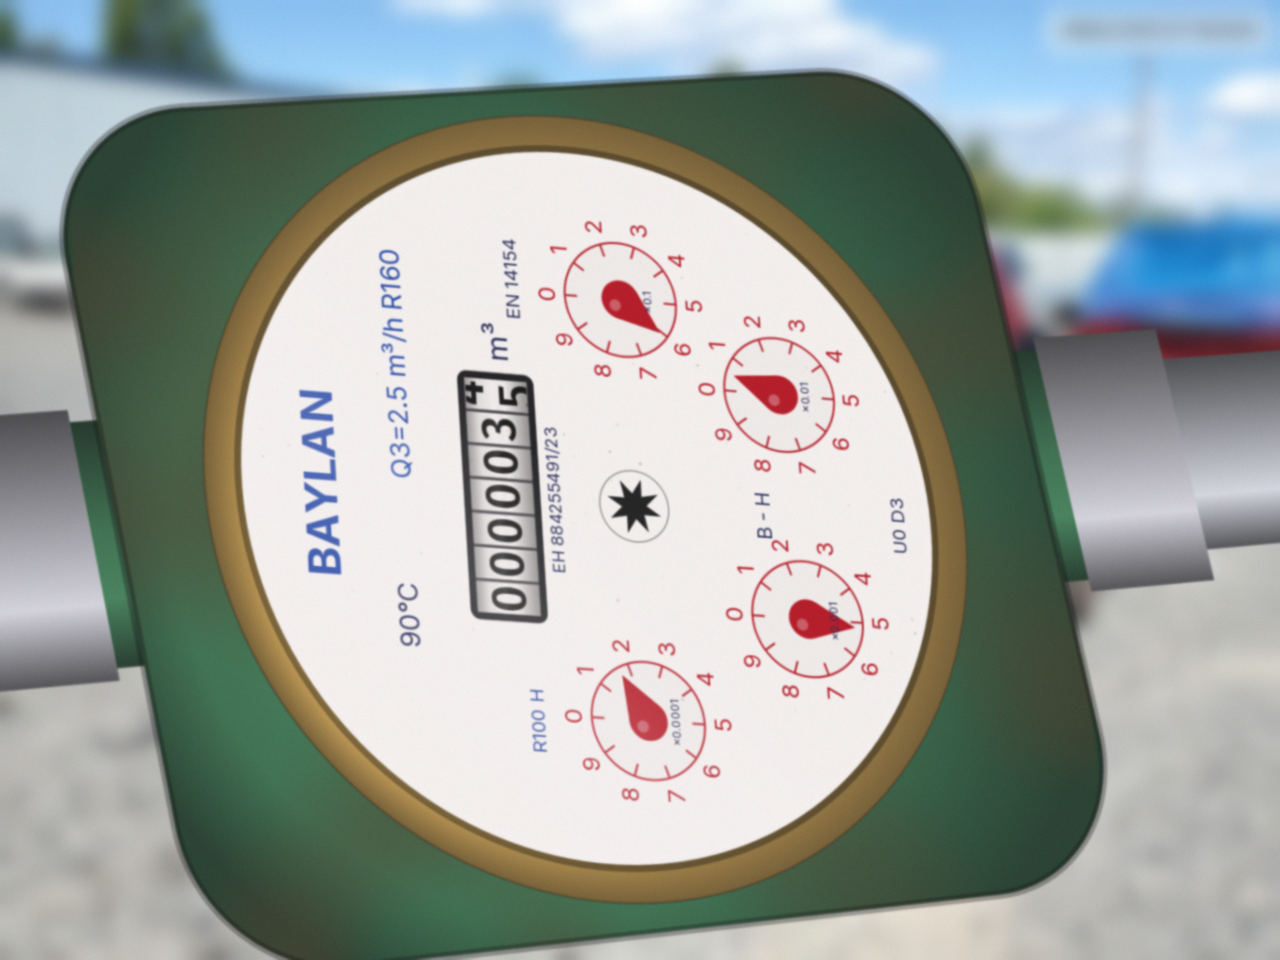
34.6051 m³
